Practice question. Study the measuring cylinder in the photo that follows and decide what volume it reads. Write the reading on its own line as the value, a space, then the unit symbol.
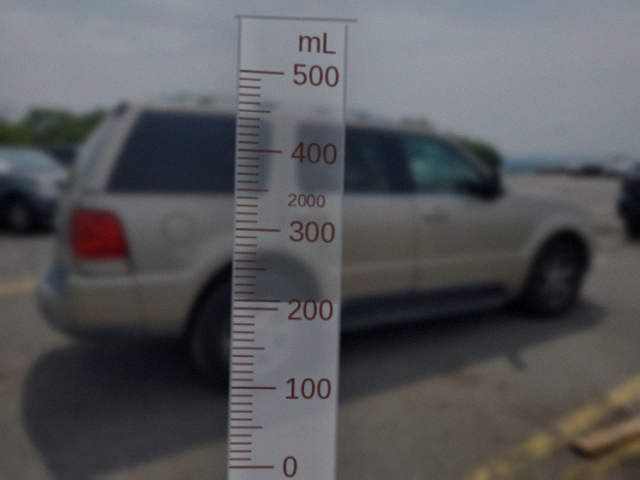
210 mL
